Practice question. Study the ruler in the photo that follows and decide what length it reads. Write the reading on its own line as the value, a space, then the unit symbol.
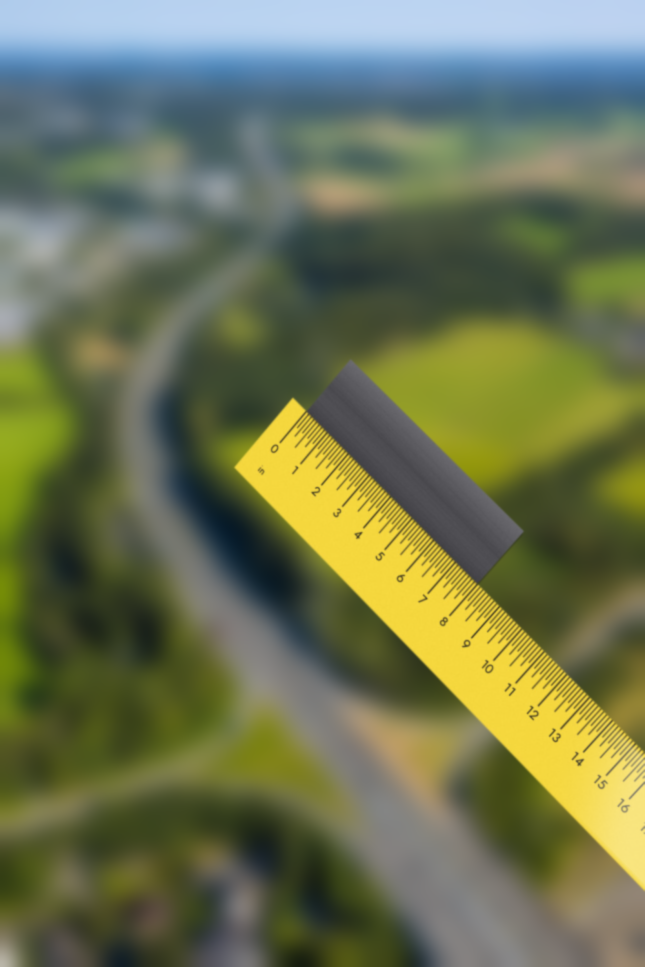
8 in
